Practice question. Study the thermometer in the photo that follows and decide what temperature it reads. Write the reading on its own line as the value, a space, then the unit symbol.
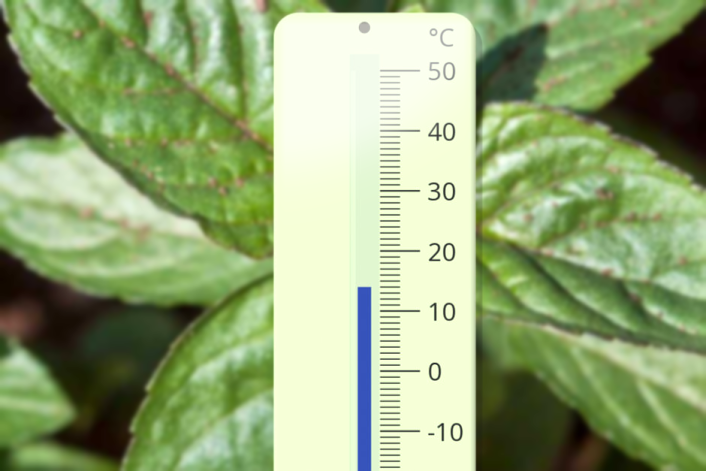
14 °C
